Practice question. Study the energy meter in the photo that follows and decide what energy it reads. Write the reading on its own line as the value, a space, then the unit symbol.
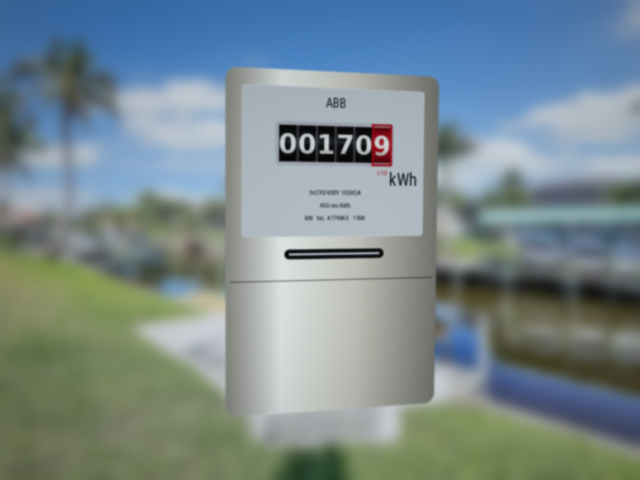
170.9 kWh
